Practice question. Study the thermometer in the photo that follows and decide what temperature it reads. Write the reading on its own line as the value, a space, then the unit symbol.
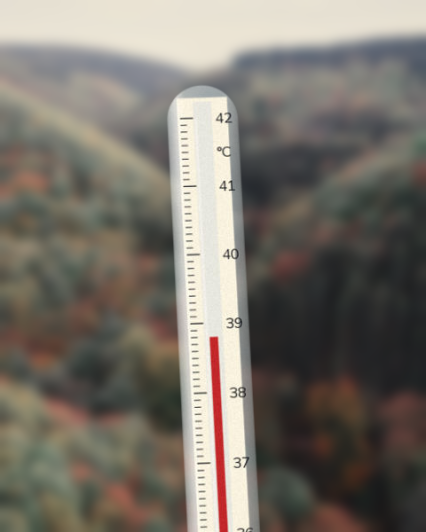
38.8 °C
